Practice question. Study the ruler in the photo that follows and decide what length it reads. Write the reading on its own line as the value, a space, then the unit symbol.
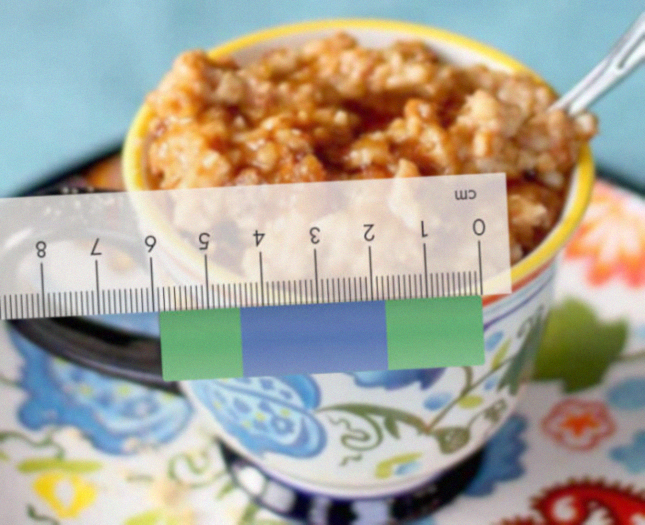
5.9 cm
